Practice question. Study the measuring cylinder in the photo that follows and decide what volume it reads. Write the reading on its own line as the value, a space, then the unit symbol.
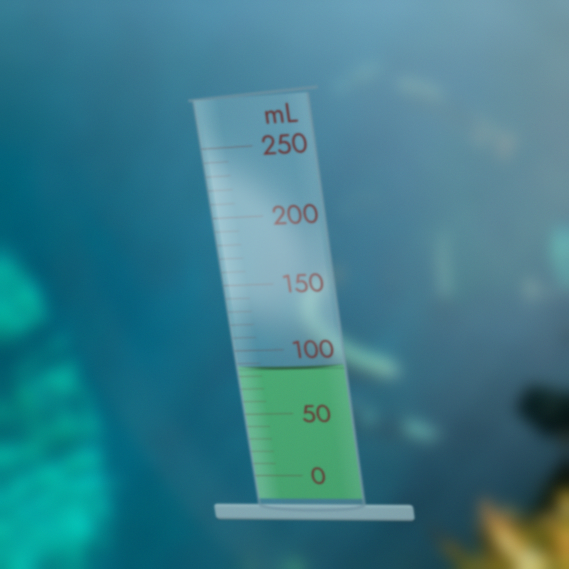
85 mL
